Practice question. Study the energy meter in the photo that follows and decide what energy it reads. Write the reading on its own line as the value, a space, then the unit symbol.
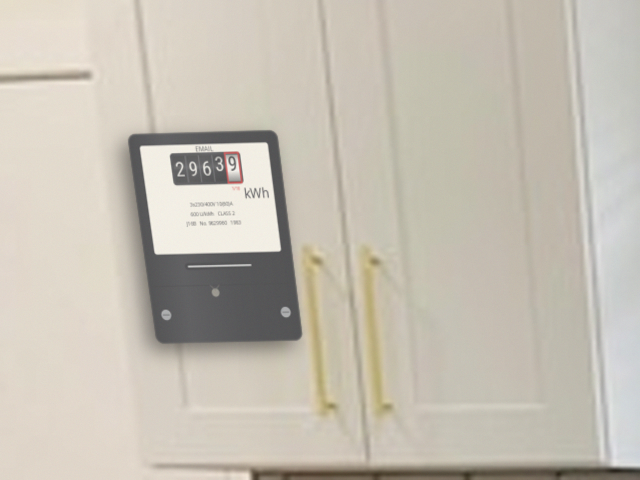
2963.9 kWh
